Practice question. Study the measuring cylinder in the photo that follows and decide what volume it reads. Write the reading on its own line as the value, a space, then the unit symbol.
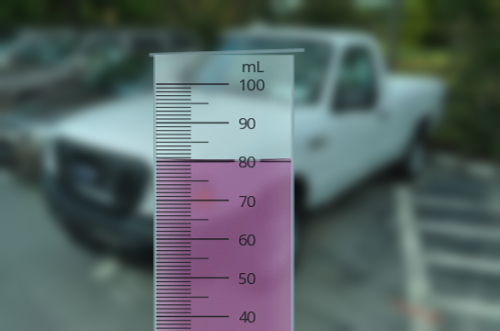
80 mL
